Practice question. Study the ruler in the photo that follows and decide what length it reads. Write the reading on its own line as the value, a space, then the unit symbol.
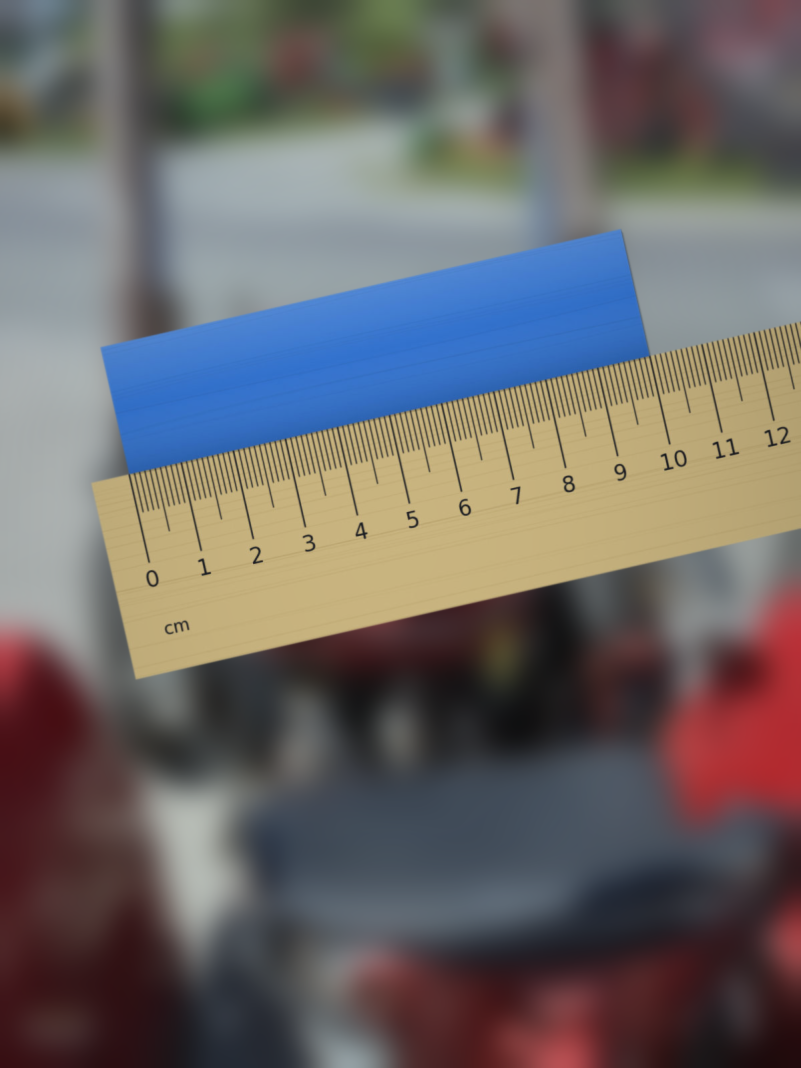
10 cm
